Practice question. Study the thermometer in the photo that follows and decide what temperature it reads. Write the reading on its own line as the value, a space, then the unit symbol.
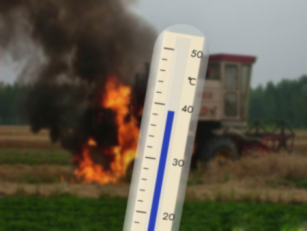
39 °C
